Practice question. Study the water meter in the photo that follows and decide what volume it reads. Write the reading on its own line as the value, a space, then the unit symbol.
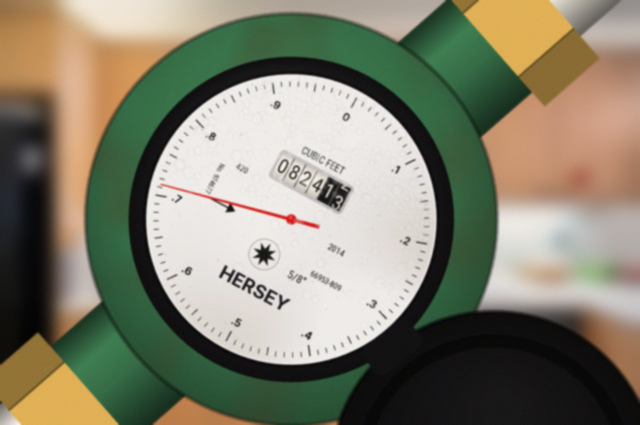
82412.71 ft³
